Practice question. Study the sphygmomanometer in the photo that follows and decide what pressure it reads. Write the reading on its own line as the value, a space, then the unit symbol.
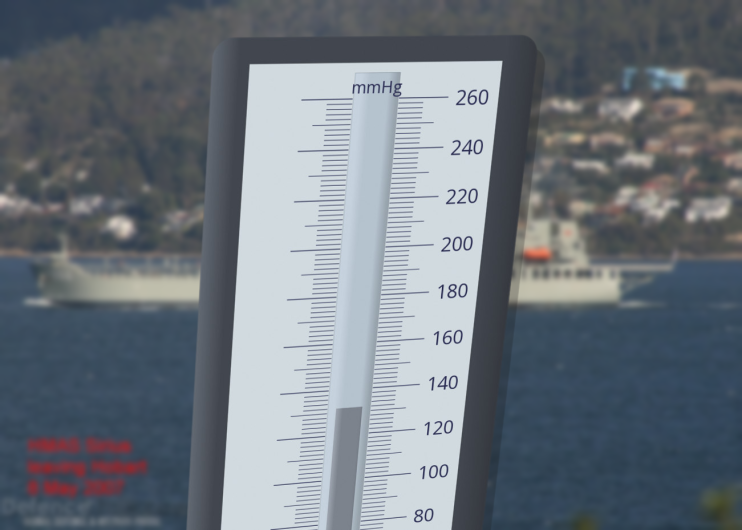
132 mmHg
